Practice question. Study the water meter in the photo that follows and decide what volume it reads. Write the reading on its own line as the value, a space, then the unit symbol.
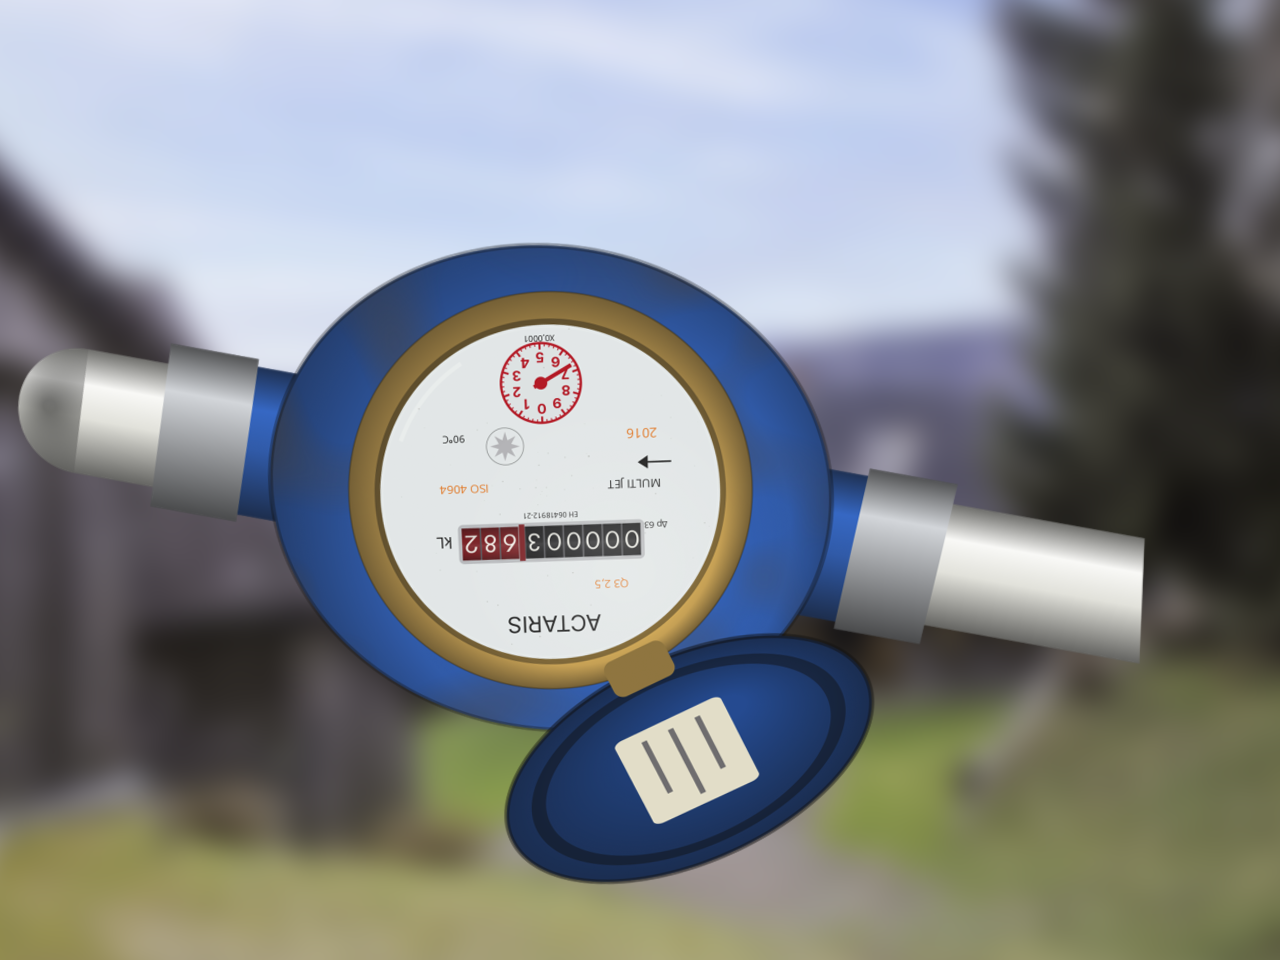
3.6826 kL
